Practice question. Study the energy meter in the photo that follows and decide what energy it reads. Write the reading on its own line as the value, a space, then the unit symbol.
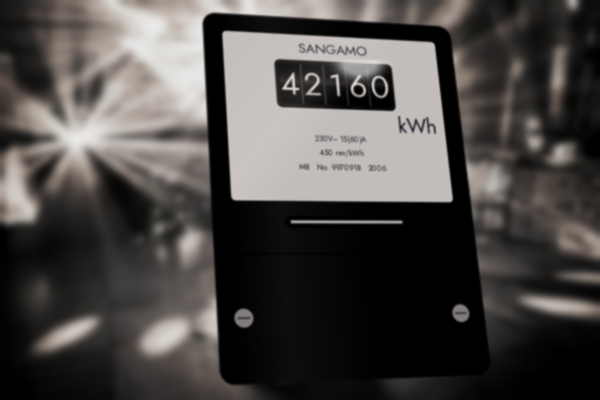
42160 kWh
